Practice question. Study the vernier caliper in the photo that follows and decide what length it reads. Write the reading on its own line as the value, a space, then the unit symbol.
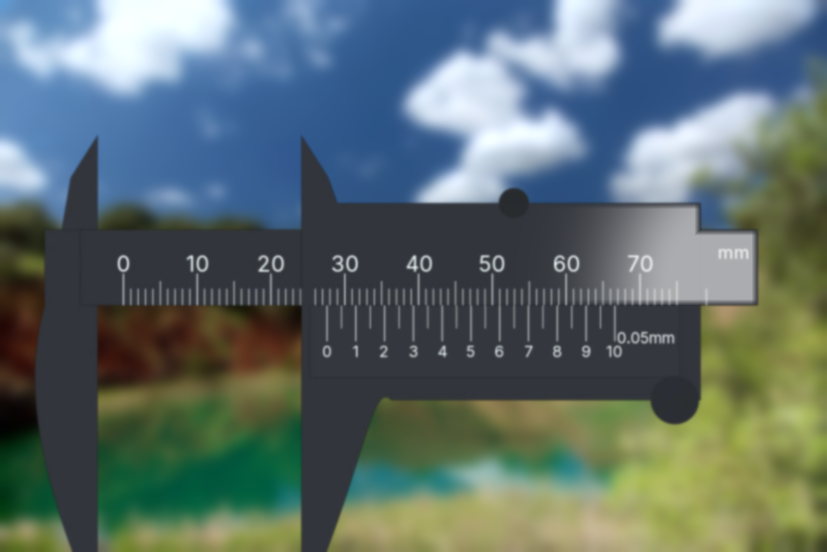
27.6 mm
